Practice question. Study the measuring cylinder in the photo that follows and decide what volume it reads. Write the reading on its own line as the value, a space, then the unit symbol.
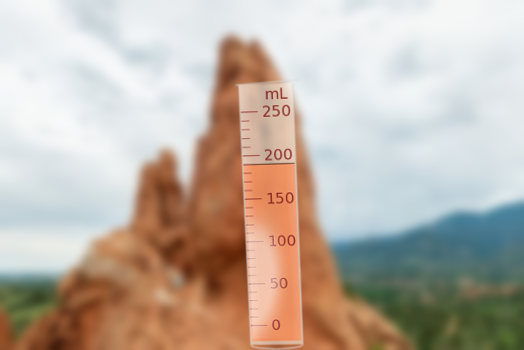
190 mL
